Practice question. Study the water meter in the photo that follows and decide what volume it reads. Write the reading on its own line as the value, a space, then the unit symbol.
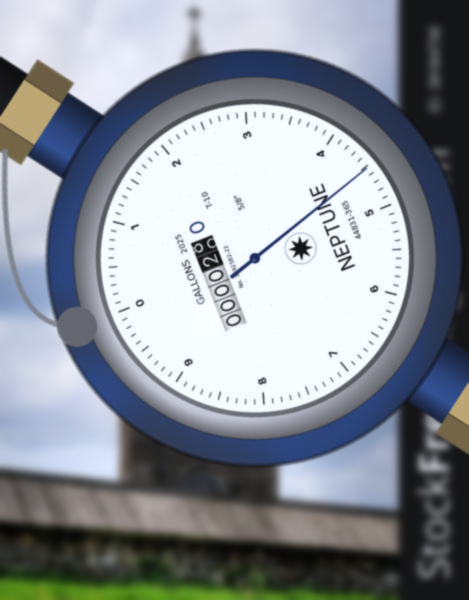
284.5 gal
